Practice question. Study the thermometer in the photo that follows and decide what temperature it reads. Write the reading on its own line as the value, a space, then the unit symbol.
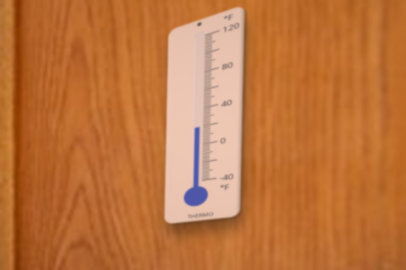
20 °F
